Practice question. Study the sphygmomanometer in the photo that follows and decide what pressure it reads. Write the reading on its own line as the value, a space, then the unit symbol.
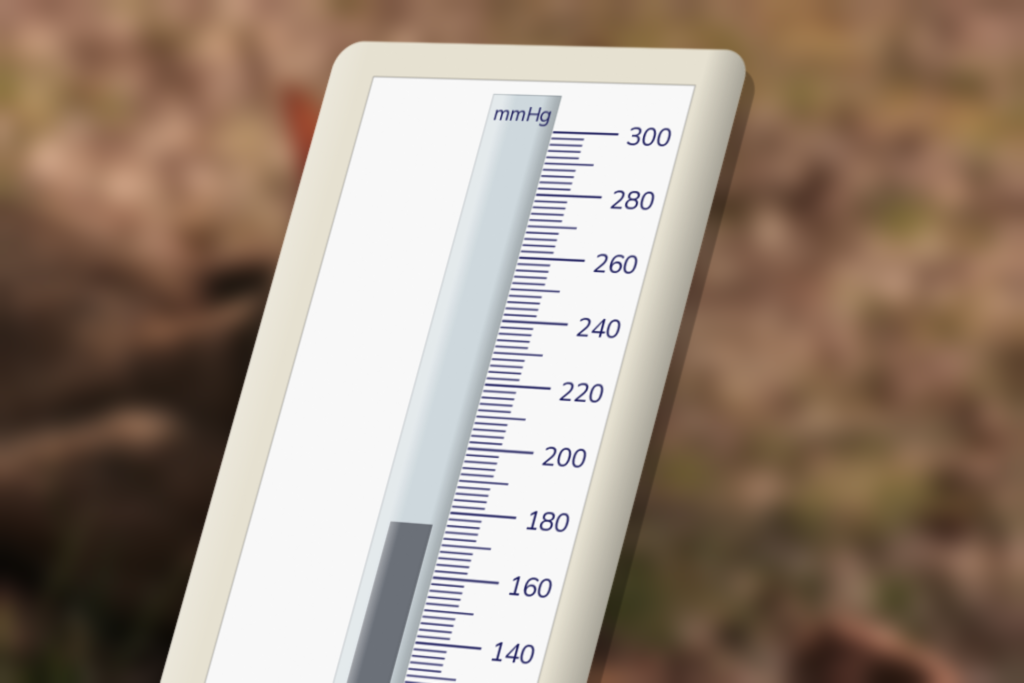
176 mmHg
